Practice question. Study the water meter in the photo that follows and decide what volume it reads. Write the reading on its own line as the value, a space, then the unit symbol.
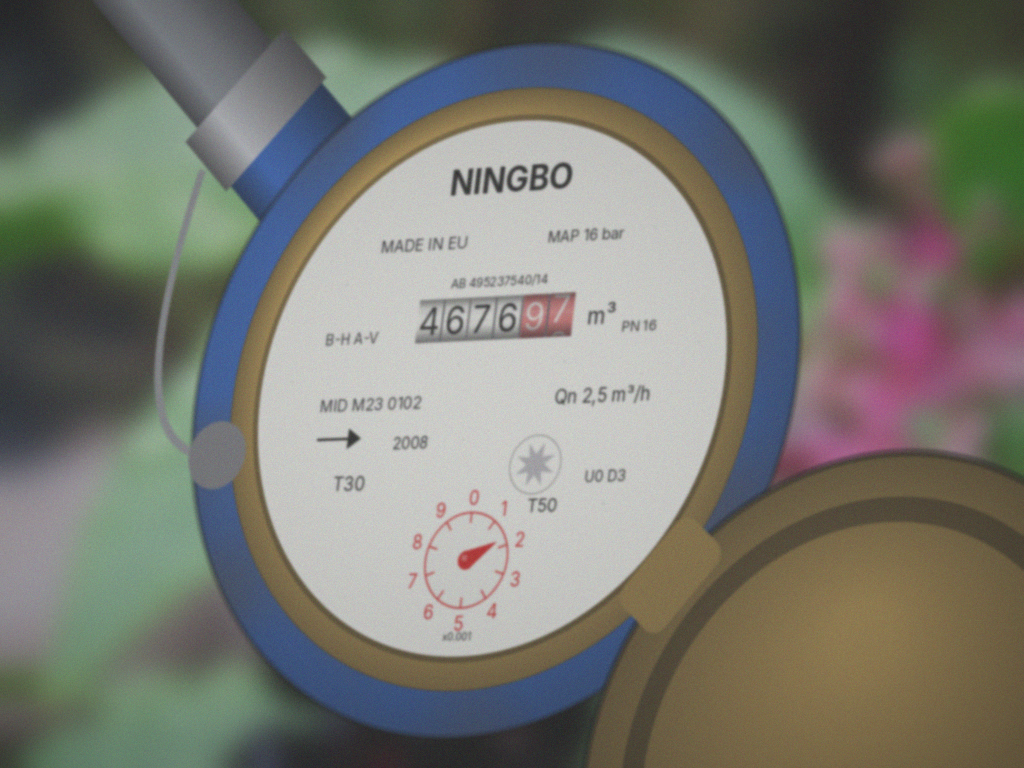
4676.971 m³
